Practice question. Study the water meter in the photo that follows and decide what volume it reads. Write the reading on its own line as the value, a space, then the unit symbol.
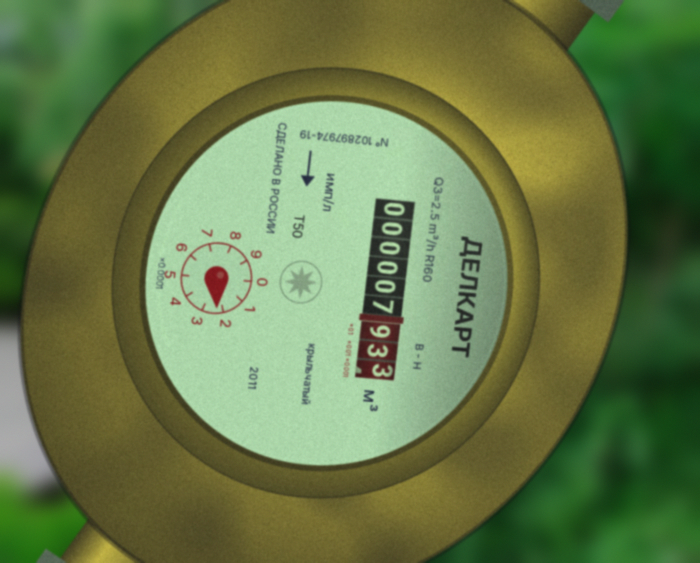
7.9332 m³
